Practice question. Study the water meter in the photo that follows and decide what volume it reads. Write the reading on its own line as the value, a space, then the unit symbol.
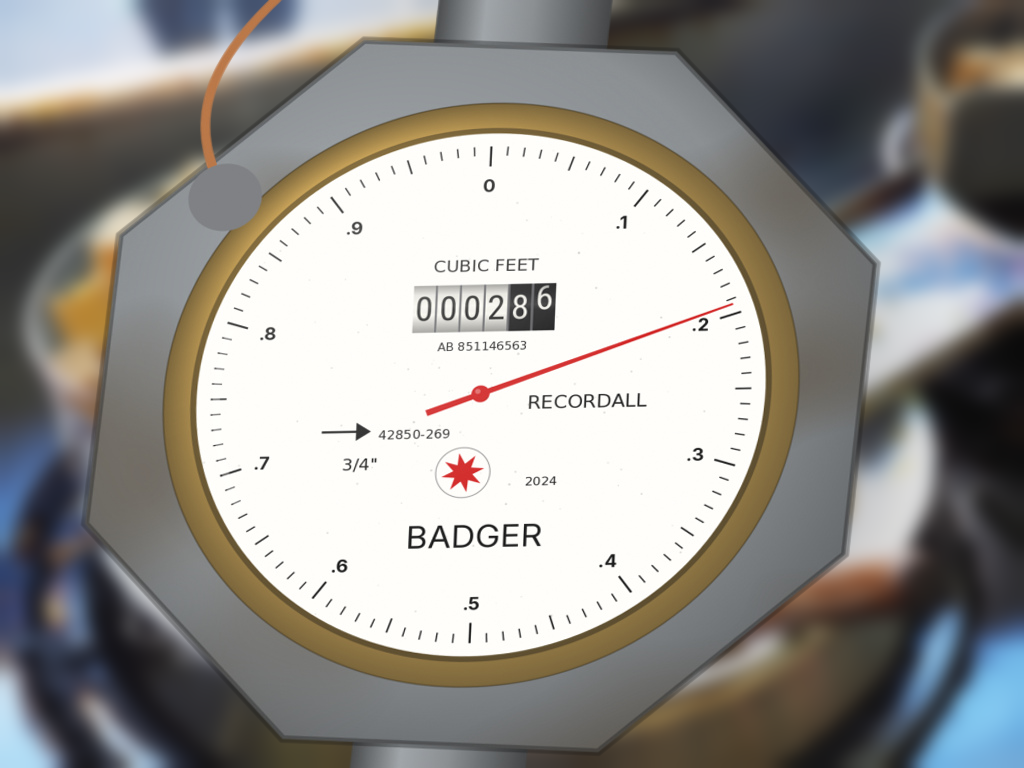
286.19 ft³
